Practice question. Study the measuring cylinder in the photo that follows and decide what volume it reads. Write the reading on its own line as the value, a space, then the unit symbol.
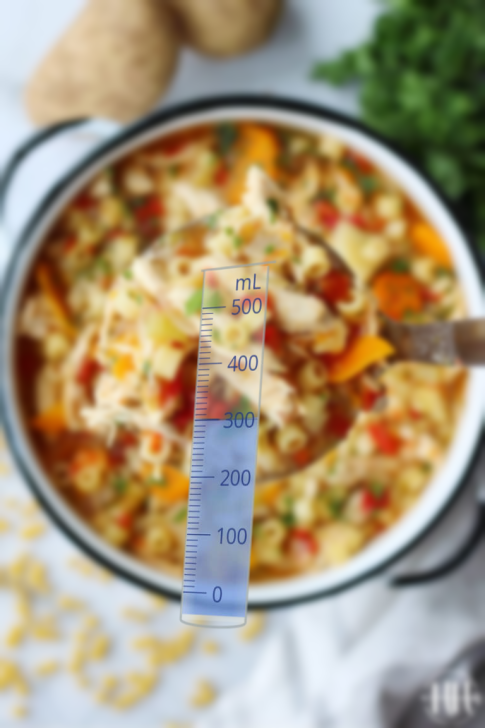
300 mL
